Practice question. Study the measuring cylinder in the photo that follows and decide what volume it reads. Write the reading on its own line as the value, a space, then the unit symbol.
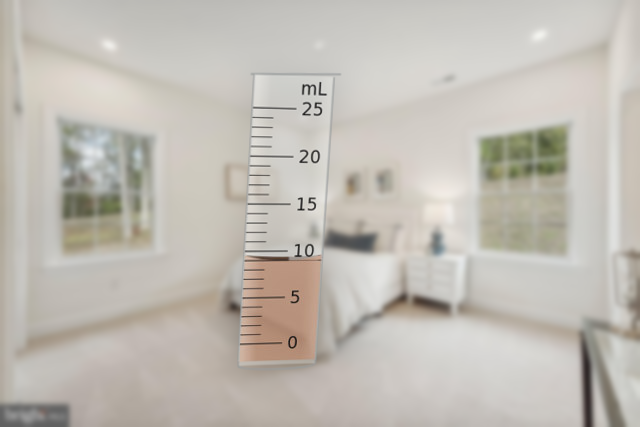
9 mL
